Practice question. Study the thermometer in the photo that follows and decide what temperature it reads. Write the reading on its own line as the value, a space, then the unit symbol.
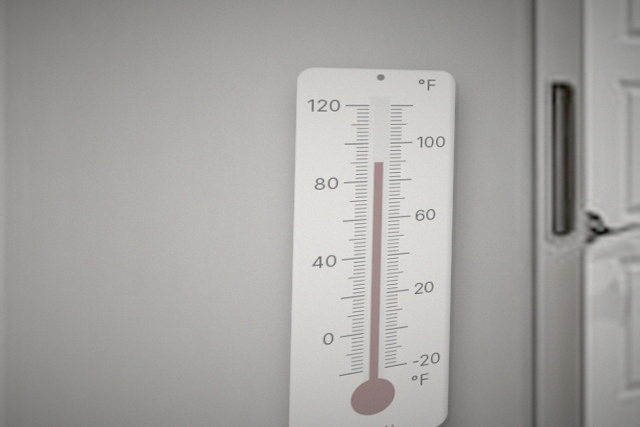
90 °F
